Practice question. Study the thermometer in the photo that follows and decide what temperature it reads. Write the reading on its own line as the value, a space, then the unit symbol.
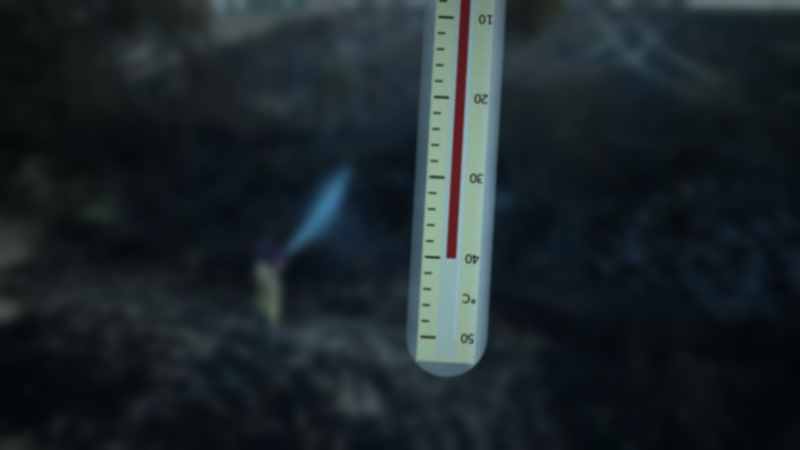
40 °C
